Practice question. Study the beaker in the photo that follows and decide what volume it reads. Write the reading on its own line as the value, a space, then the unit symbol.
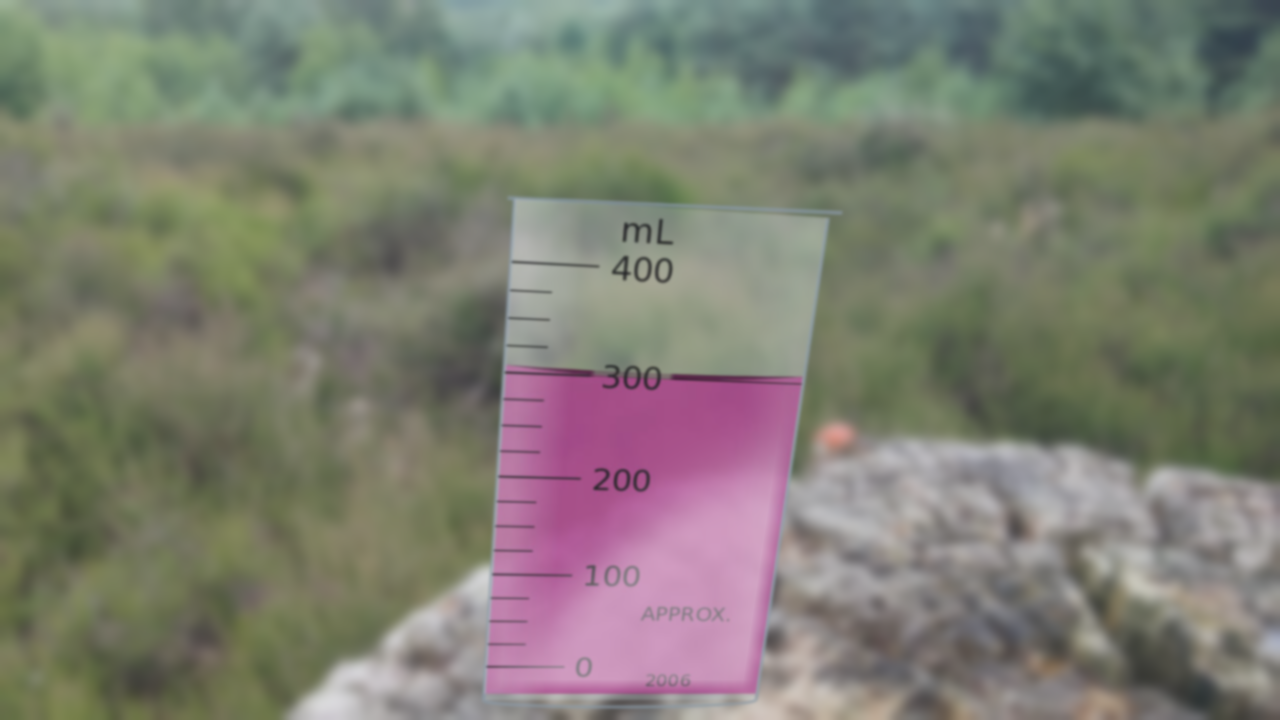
300 mL
